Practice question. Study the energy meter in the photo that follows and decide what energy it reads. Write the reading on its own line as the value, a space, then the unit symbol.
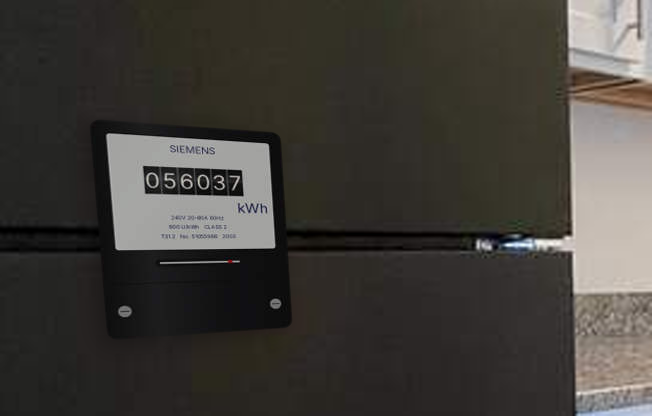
56037 kWh
